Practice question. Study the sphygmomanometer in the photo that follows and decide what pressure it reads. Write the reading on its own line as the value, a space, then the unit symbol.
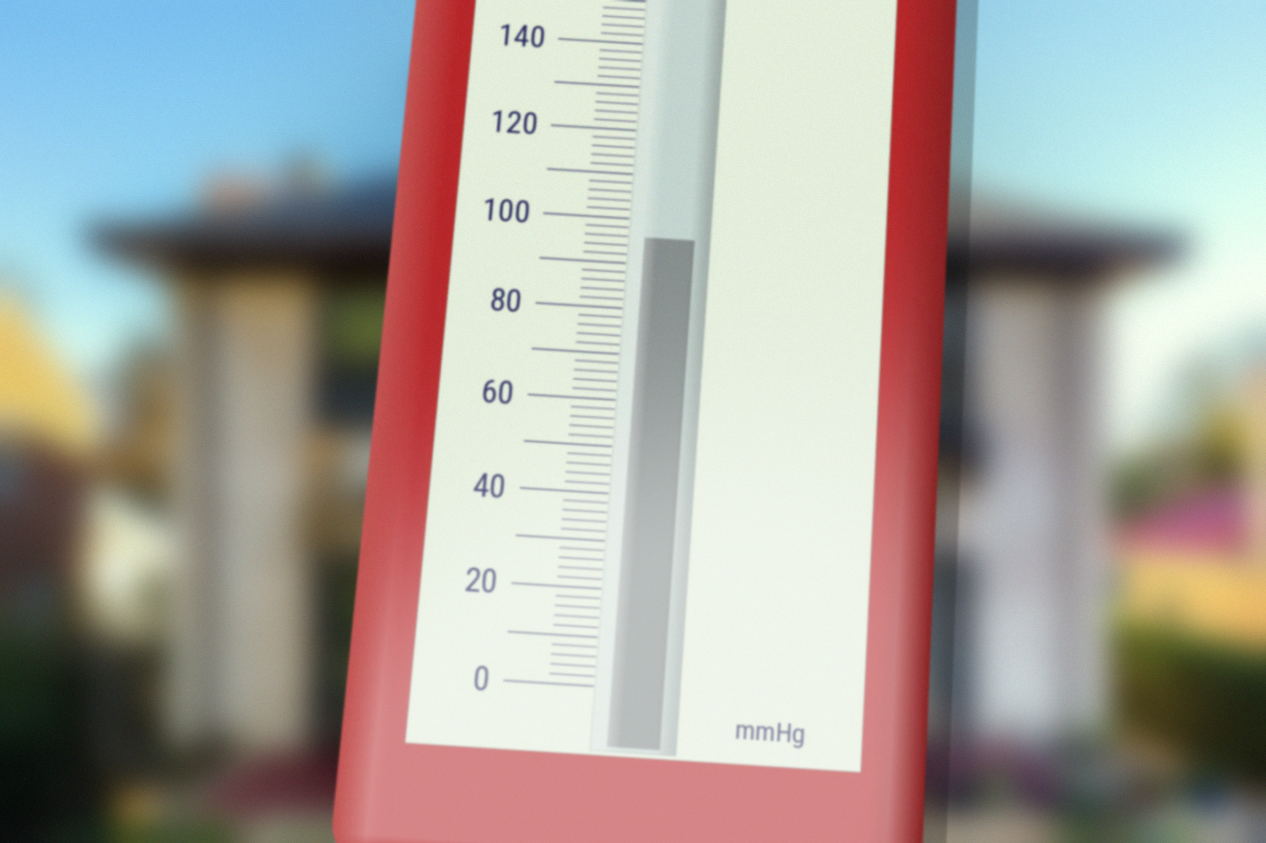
96 mmHg
